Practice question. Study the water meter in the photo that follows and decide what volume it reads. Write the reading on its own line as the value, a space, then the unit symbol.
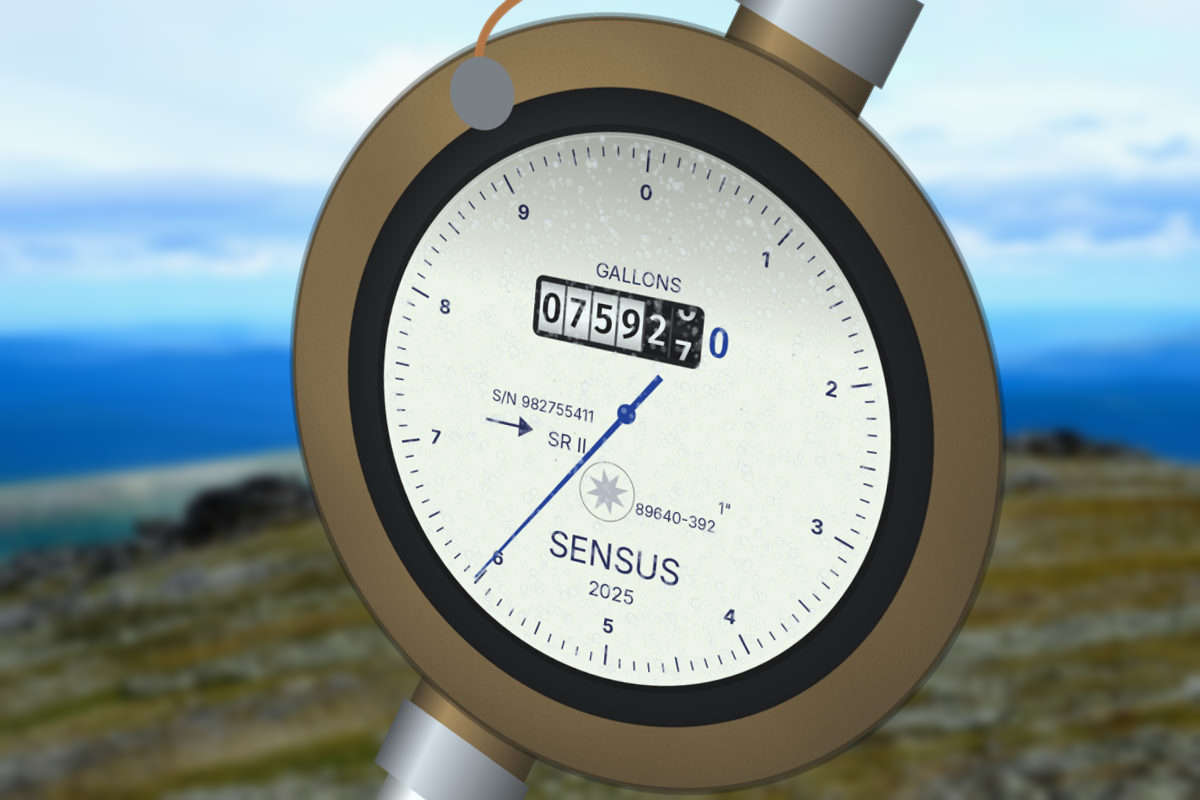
759266.0 gal
